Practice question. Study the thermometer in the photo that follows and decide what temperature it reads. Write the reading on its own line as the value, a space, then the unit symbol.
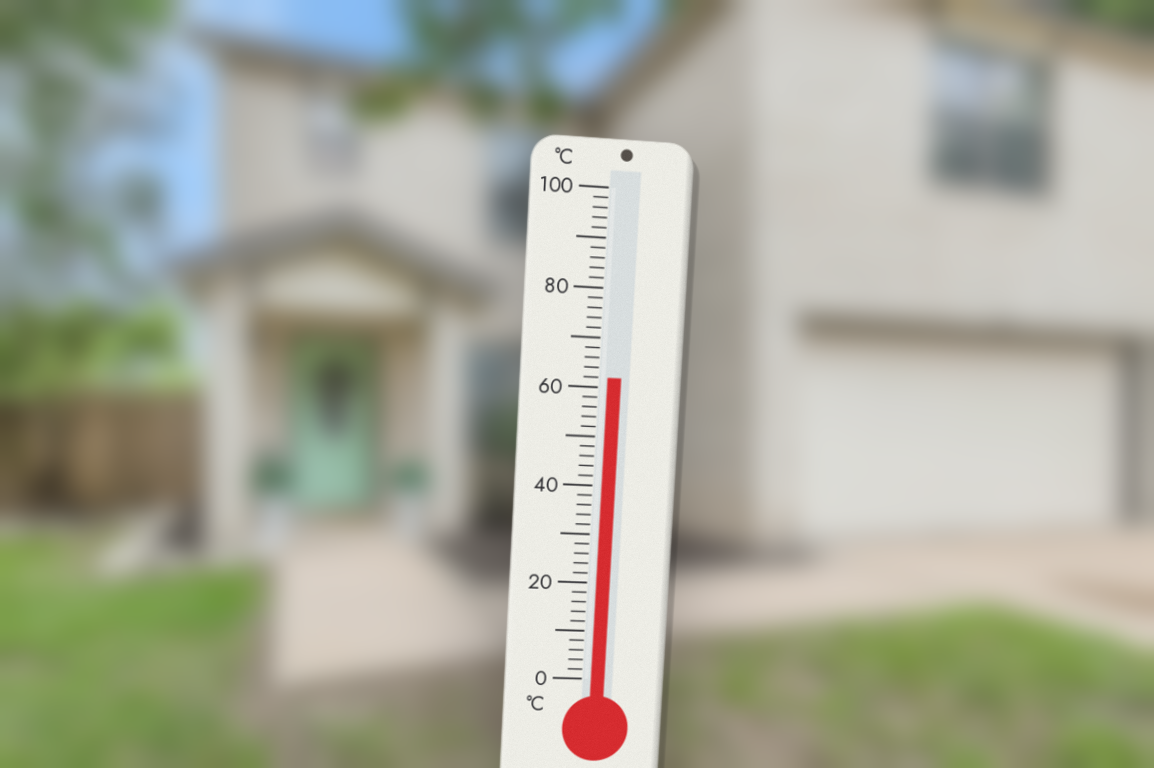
62 °C
